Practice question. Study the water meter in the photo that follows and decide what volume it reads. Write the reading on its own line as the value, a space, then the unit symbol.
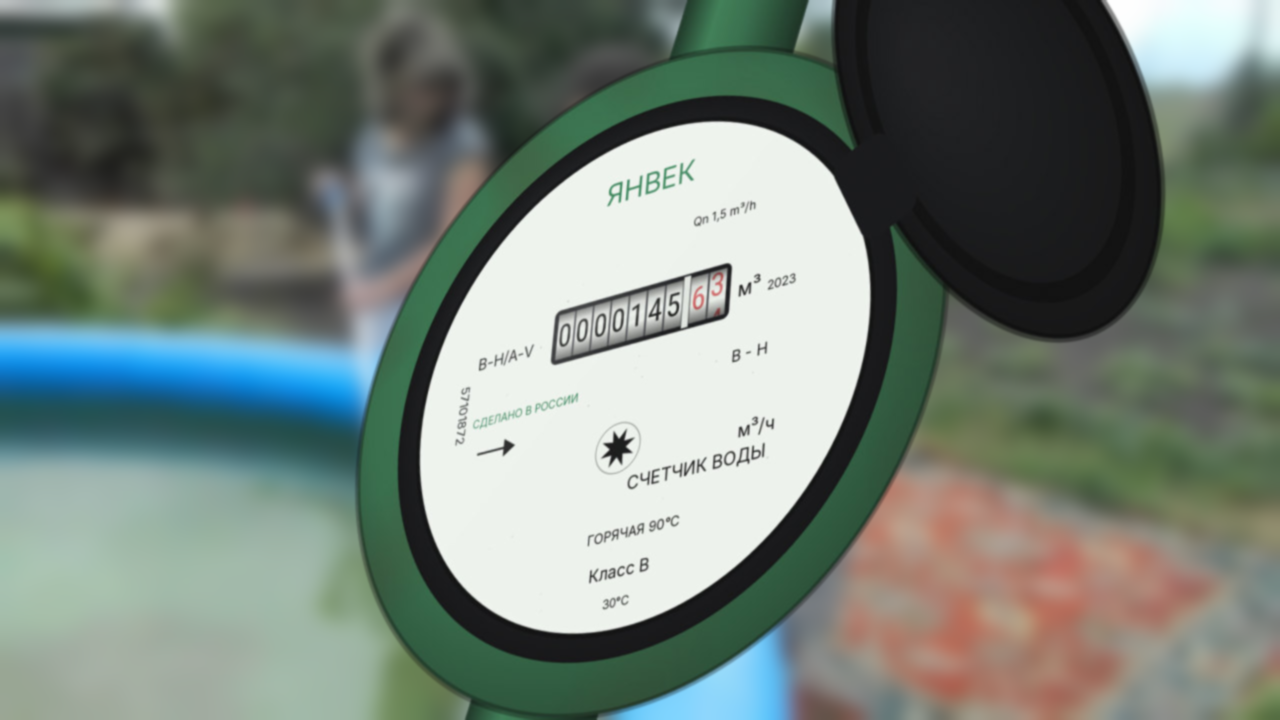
145.63 m³
